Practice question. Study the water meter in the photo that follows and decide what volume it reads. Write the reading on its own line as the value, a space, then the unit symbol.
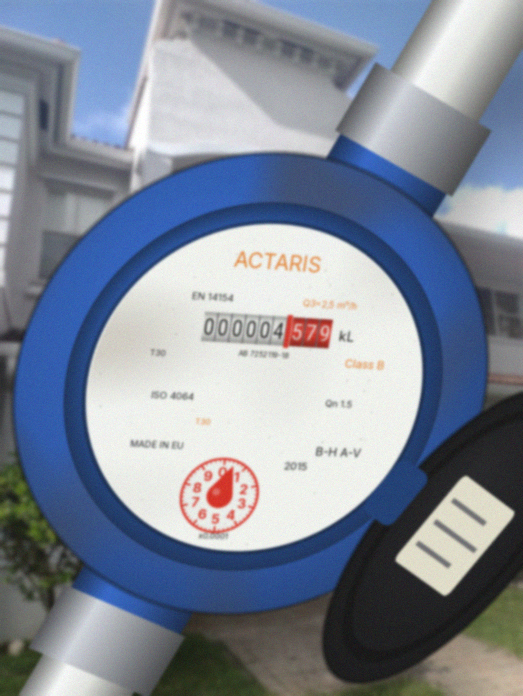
4.5790 kL
